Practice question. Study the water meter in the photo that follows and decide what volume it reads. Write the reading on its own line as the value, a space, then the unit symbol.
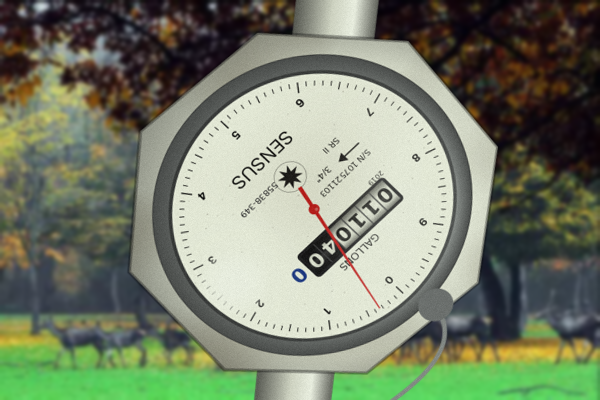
110400.3 gal
